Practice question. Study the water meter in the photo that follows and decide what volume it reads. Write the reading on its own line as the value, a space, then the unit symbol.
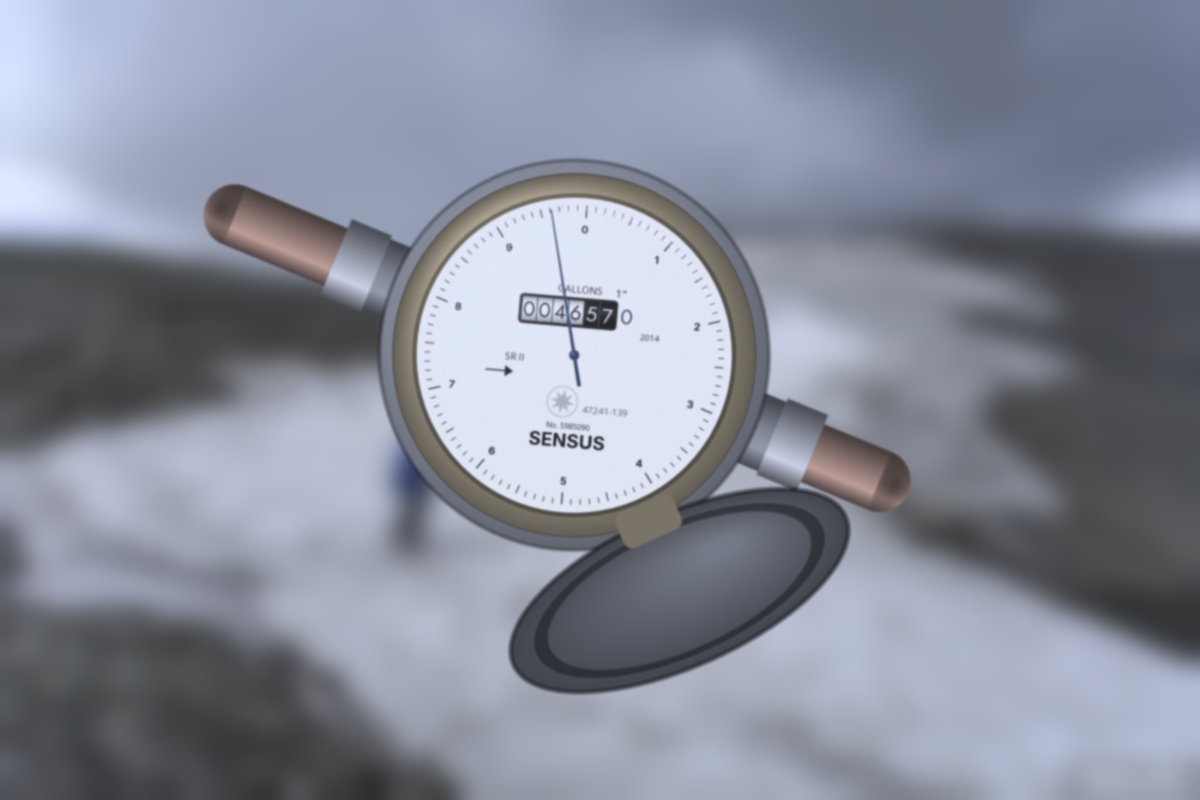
46569.6 gal
